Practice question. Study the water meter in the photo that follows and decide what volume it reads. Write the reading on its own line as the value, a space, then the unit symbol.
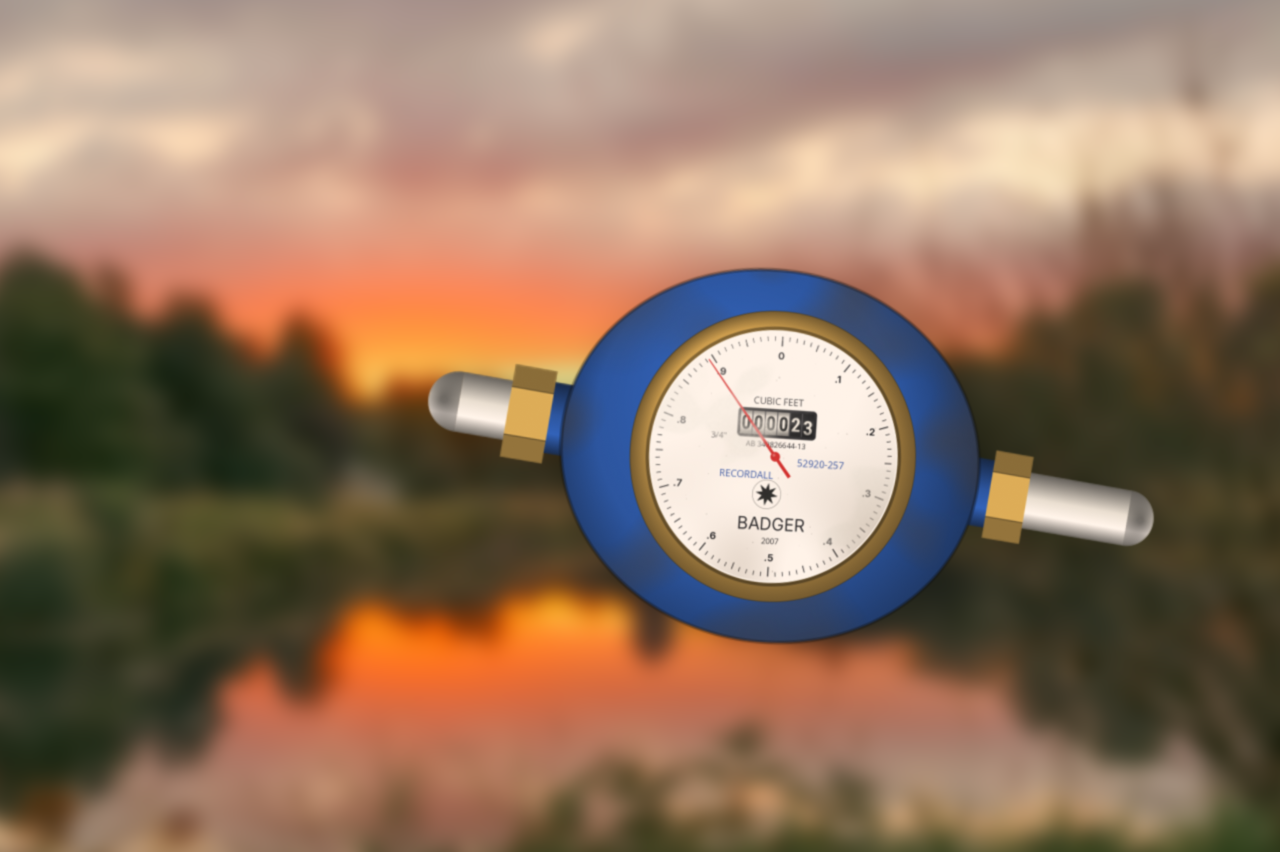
22.89 ft³
